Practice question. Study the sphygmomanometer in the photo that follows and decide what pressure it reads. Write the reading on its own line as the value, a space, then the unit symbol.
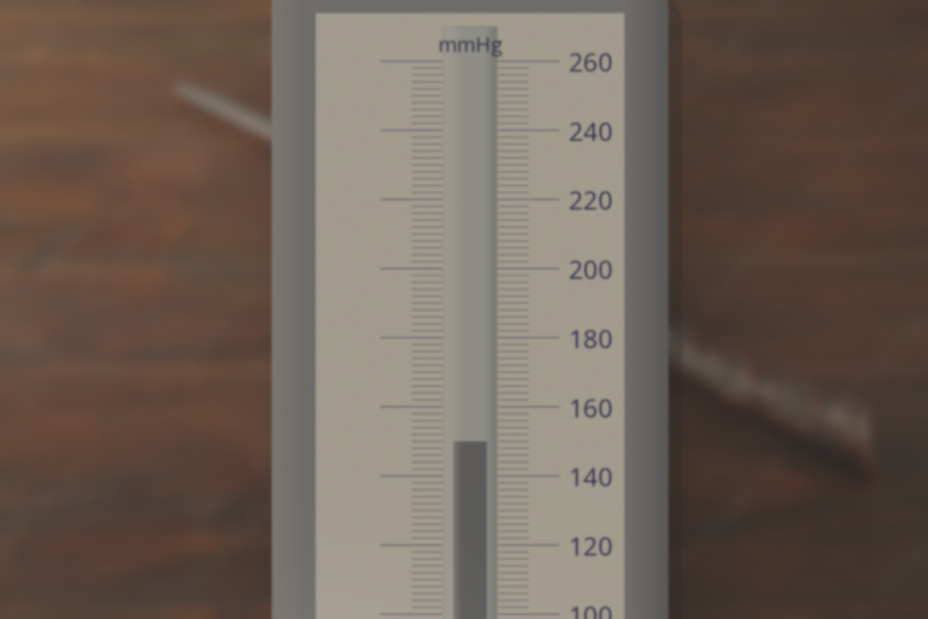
150 mmHg
